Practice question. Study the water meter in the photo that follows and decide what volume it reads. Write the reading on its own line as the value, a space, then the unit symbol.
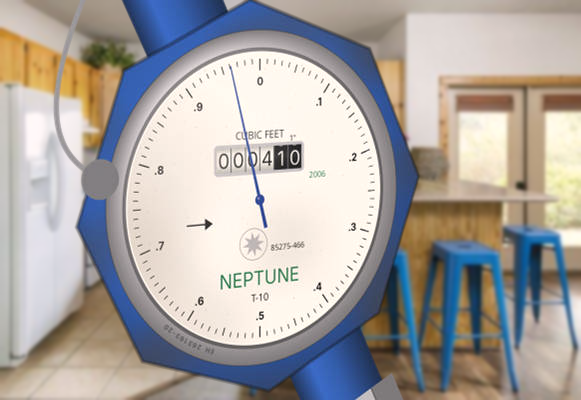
409.96 ft³
